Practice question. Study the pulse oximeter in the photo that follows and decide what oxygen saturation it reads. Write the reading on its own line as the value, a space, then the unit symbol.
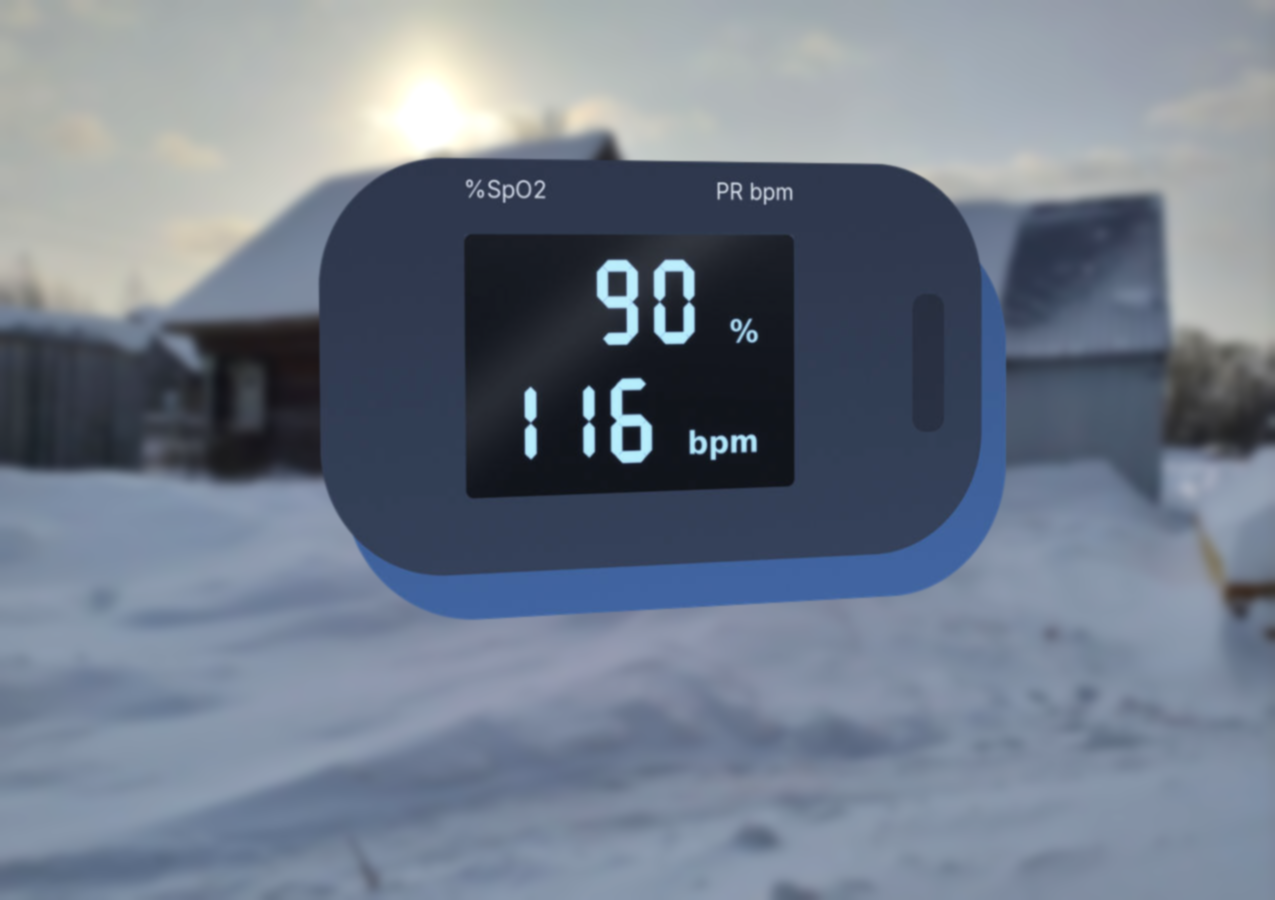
90 %
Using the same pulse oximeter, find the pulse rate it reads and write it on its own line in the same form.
116 bpm
